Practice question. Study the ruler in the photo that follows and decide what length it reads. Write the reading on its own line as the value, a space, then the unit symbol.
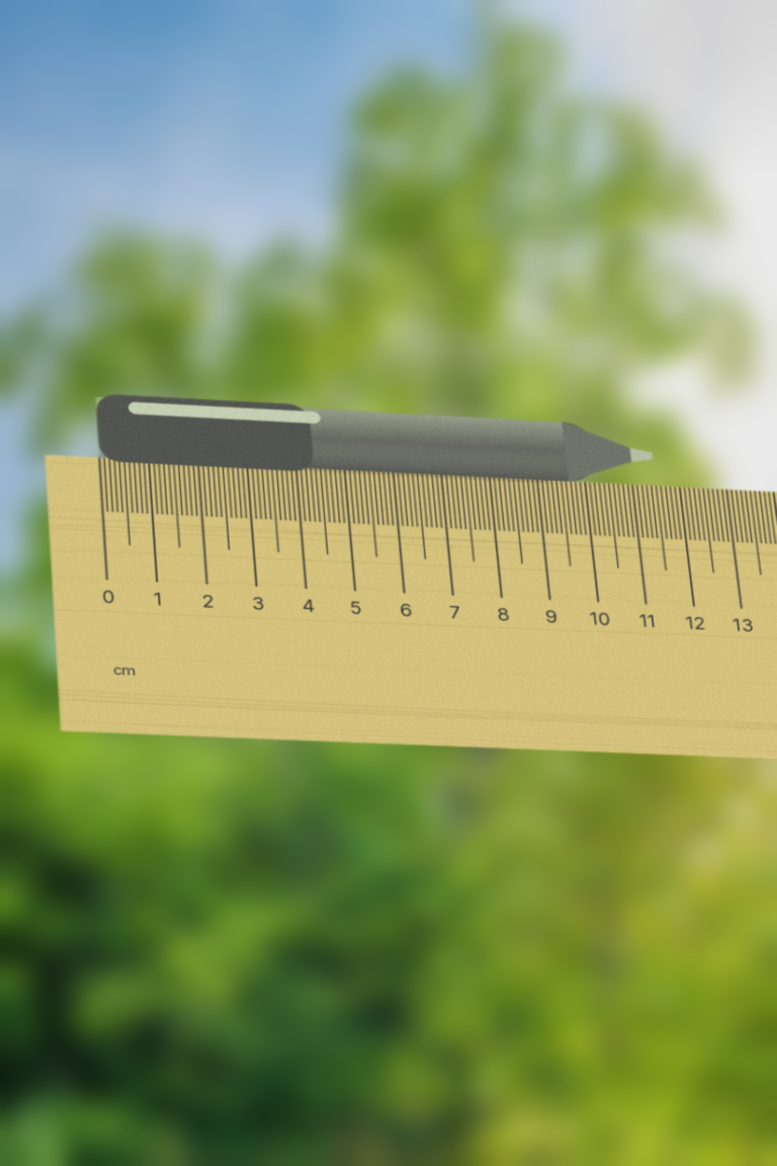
11.5 cm
